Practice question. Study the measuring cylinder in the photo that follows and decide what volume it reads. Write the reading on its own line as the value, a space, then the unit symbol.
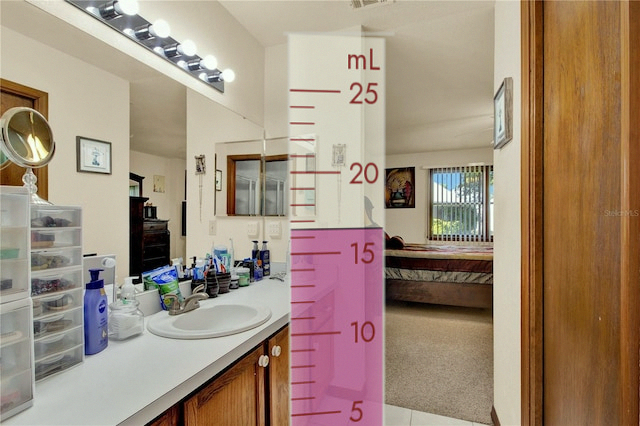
16.5 mL
